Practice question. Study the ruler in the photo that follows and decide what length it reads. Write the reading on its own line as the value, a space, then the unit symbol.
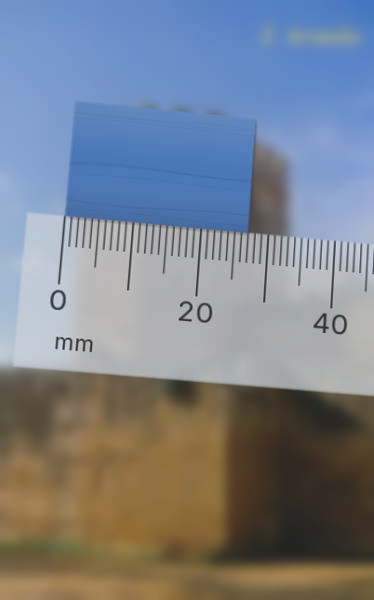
27 mm
